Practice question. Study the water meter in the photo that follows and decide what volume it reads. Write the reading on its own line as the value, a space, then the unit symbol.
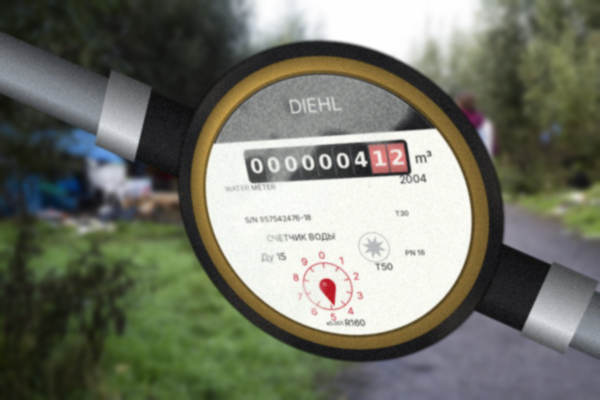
4.124 m³
